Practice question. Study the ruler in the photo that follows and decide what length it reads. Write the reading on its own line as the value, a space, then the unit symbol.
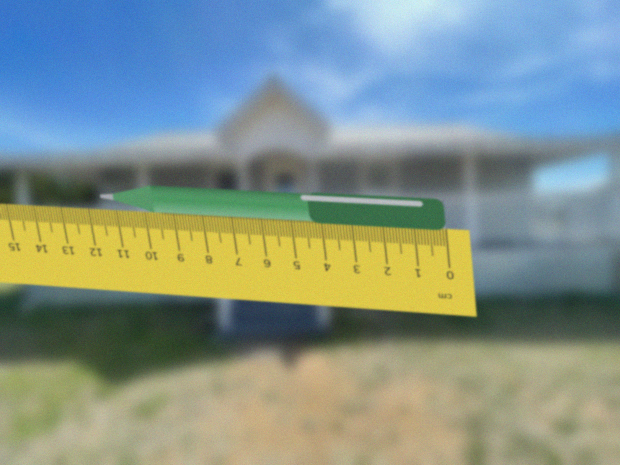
11.5 cm
